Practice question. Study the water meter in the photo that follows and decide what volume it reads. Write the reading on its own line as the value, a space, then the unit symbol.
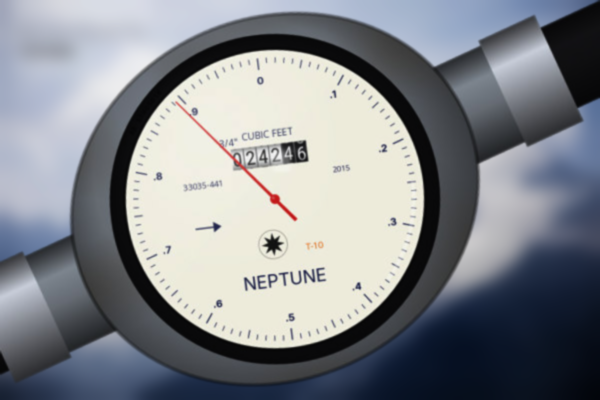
24245.89 ft³
